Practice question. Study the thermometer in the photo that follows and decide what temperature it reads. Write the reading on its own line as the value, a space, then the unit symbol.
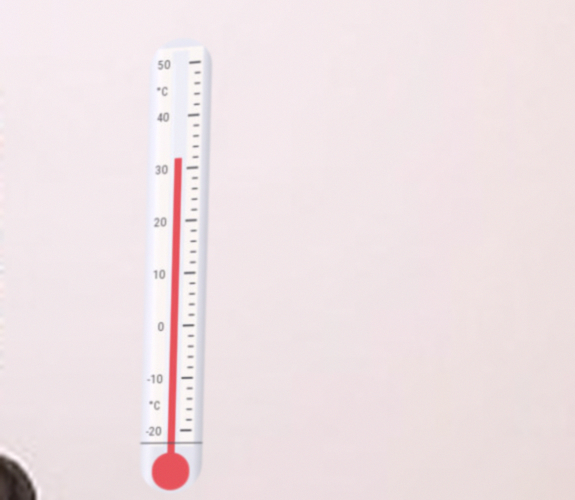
32 °C
